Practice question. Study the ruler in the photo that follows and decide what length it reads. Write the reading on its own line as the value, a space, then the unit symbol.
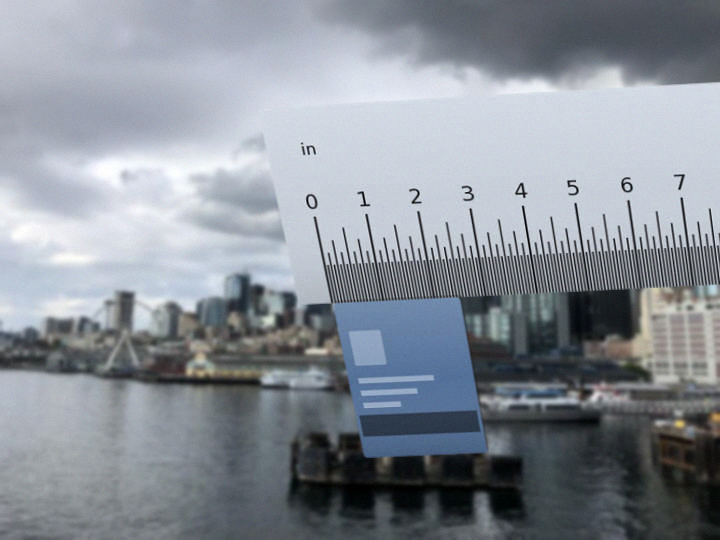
2.5 in
